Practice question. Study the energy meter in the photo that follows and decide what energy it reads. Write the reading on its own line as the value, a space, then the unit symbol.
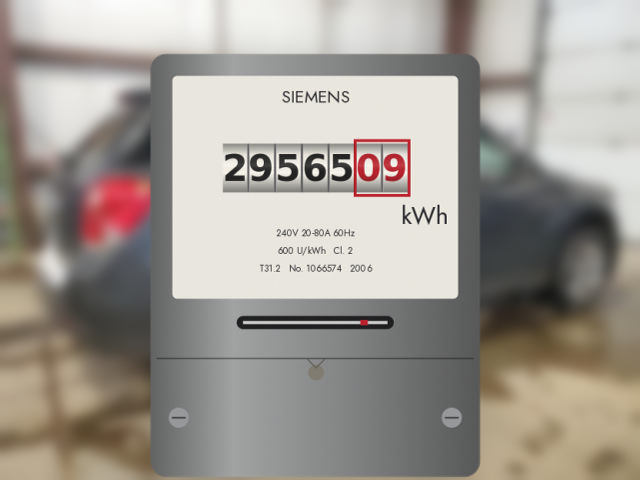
29565.09 kWh
